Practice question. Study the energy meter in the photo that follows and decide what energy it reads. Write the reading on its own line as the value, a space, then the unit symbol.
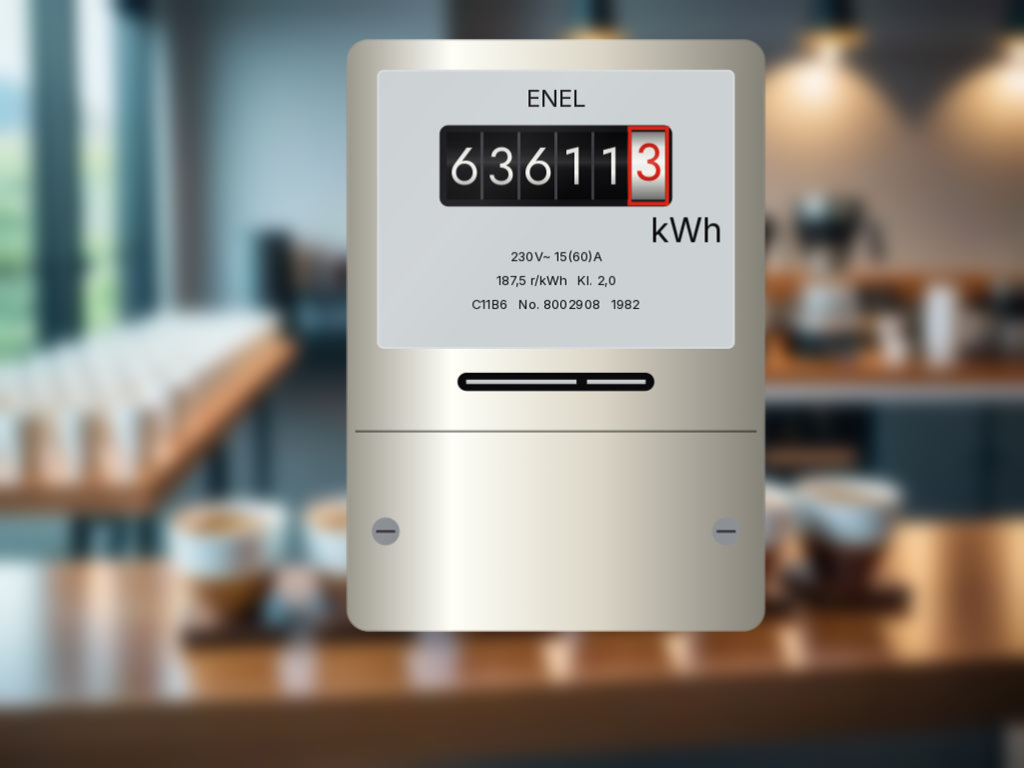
63611.3 kWh
